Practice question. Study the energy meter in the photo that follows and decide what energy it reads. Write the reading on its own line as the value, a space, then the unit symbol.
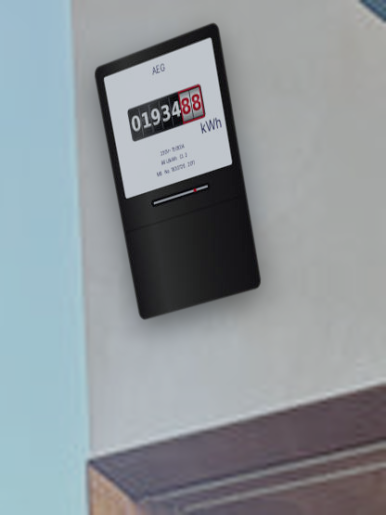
1934.88 kWh
